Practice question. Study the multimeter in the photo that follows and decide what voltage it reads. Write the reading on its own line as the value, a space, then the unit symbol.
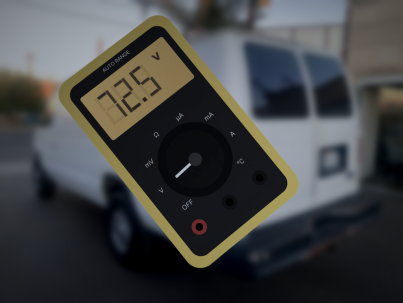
72.5 V
